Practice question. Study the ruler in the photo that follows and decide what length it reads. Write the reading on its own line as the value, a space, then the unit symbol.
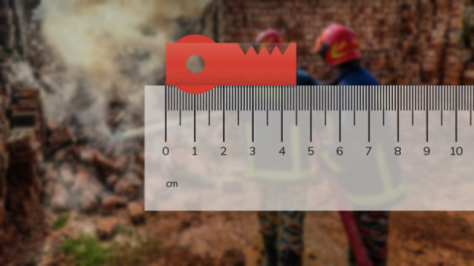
4.5 cm
